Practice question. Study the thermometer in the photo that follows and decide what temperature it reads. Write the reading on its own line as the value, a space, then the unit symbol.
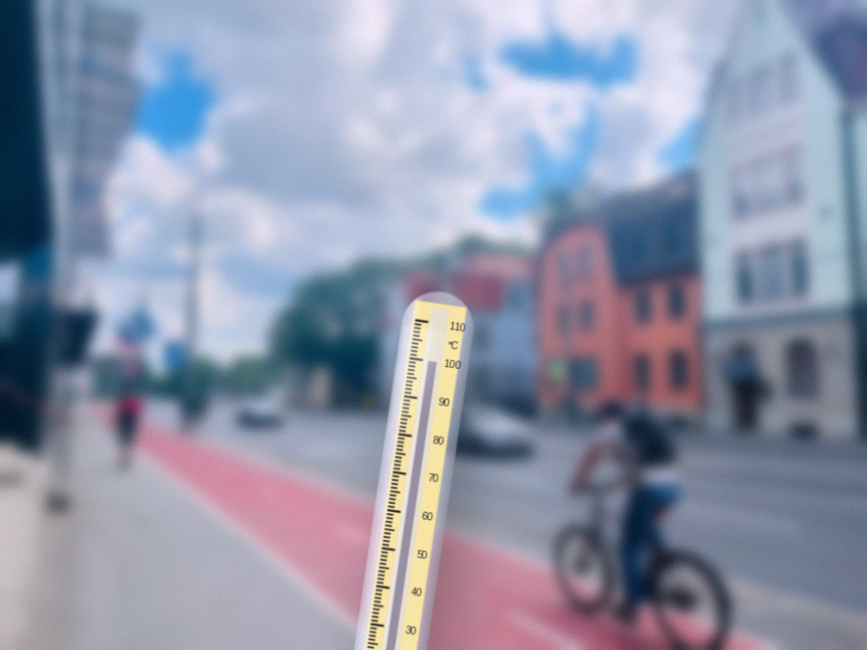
100 °C
